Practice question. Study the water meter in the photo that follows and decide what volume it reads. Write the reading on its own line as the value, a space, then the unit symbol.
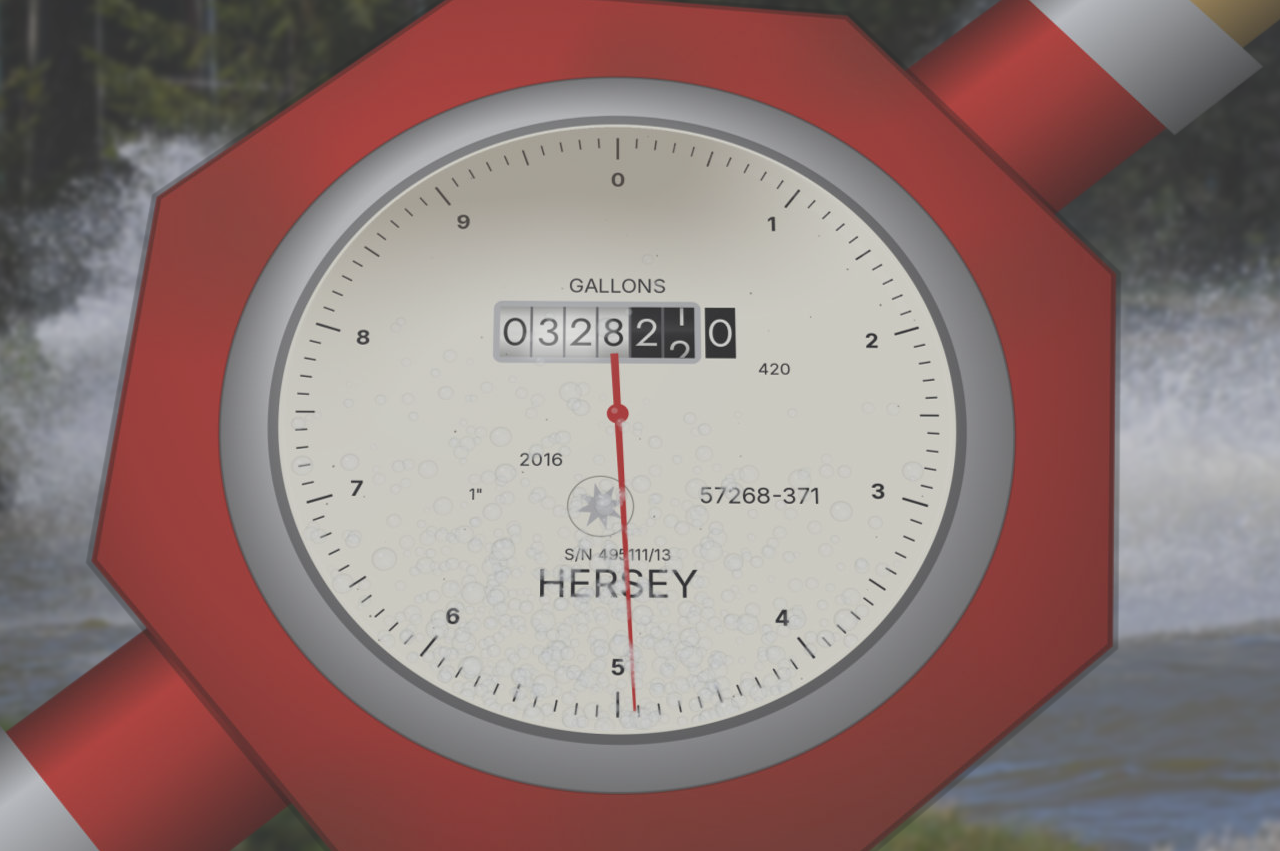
328214.9 gal
